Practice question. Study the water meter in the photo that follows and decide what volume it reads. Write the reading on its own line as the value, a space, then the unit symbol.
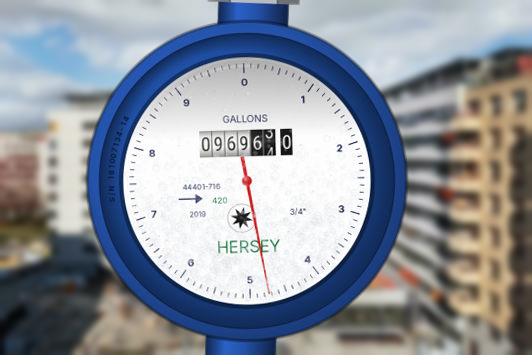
969634.7 gal
